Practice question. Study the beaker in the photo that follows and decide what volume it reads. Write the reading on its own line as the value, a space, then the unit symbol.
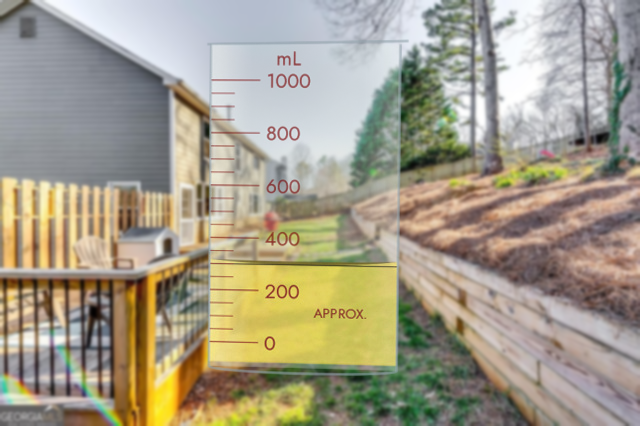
300 mL
